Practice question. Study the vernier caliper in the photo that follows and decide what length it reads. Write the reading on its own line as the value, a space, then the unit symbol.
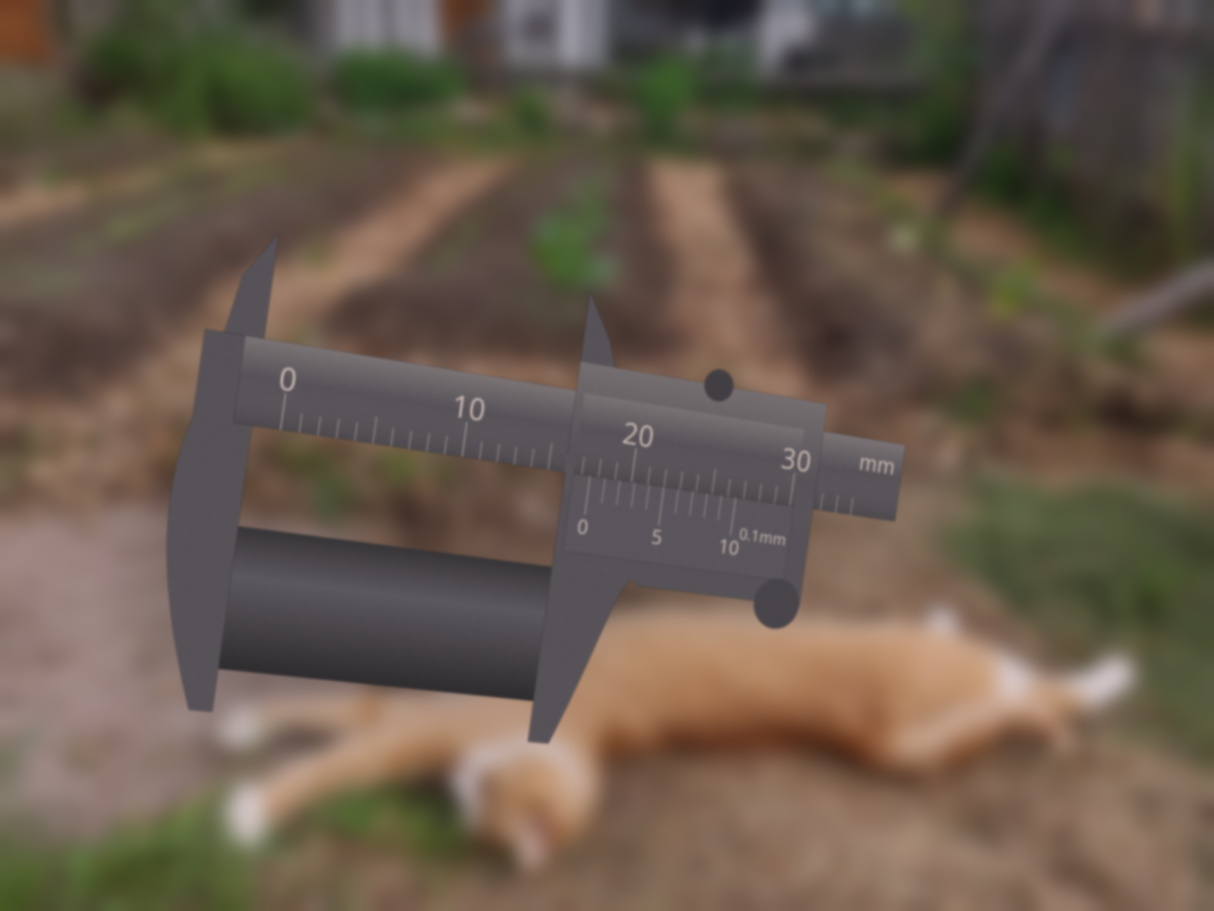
17.5 mm
